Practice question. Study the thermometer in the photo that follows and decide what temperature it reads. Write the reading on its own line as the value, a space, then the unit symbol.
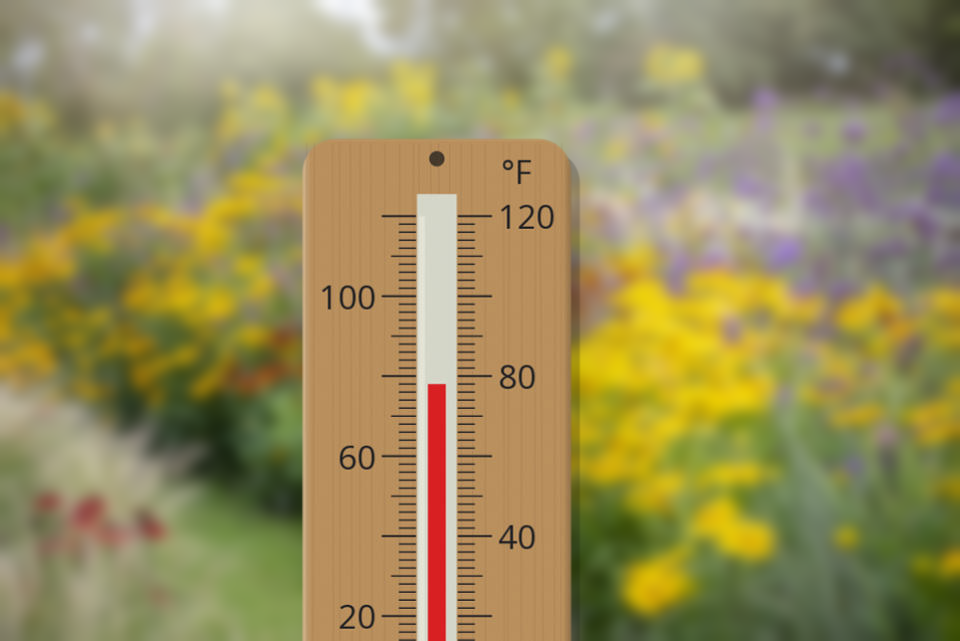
78 °F
